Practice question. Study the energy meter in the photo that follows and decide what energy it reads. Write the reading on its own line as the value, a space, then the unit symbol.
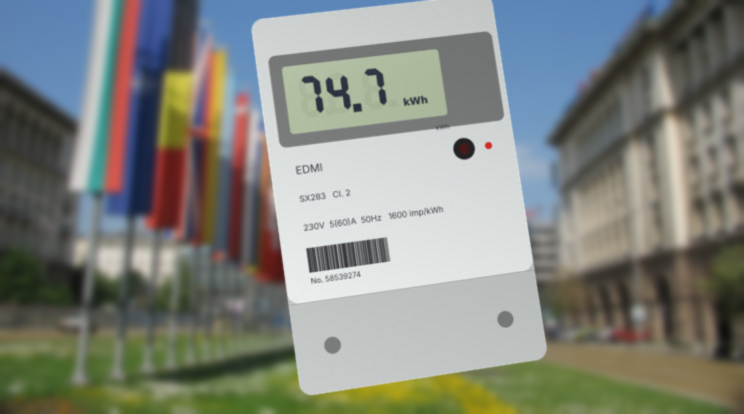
74.7 kWh
